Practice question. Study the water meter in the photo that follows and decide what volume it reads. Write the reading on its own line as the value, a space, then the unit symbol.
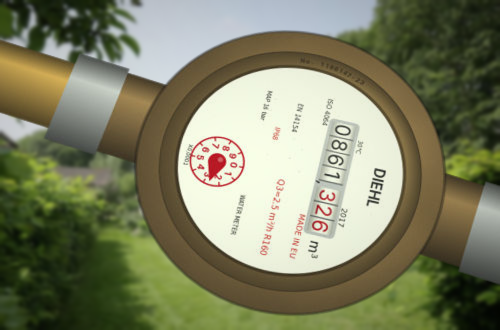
861.3262 m³
